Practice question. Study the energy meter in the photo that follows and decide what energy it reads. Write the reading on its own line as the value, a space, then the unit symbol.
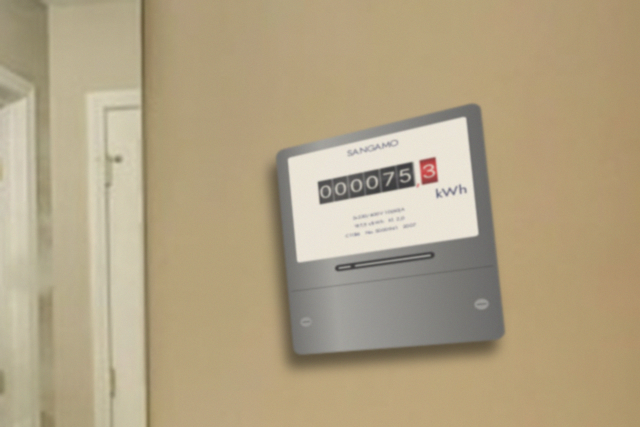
75.3 kWh
